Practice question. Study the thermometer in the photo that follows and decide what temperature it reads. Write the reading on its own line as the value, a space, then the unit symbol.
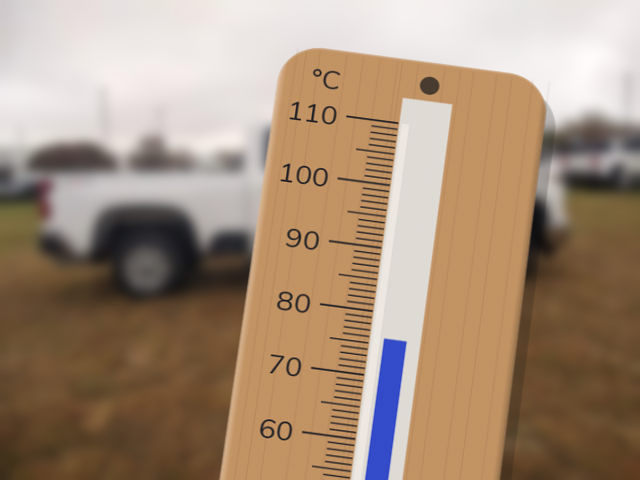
76 °C
